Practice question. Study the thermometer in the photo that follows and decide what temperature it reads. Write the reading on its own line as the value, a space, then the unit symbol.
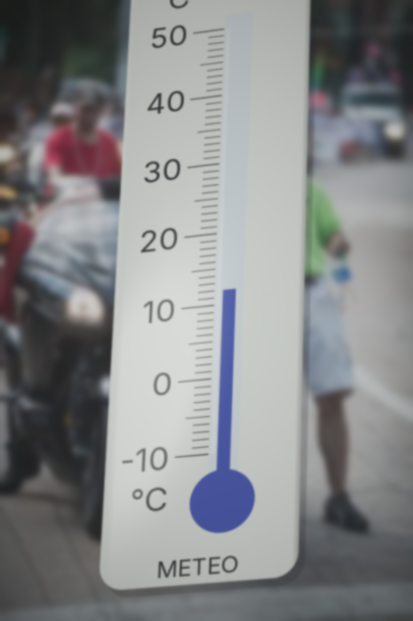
12 °C
